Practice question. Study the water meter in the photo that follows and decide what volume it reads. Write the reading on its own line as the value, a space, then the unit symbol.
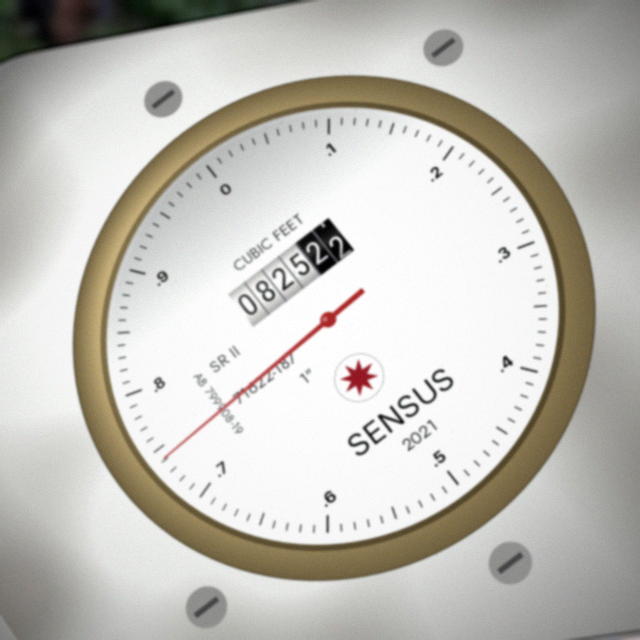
82521.74 ft³
